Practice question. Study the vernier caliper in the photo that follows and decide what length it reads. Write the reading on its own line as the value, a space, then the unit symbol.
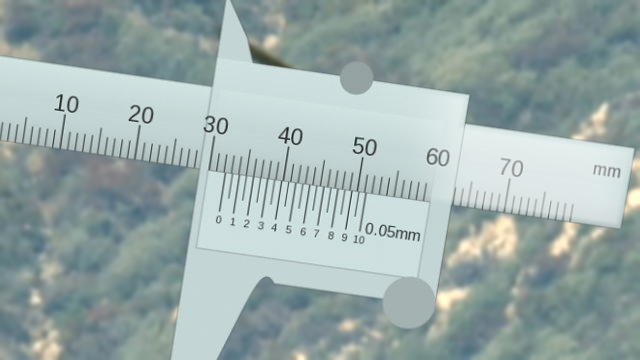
32.2 mm
